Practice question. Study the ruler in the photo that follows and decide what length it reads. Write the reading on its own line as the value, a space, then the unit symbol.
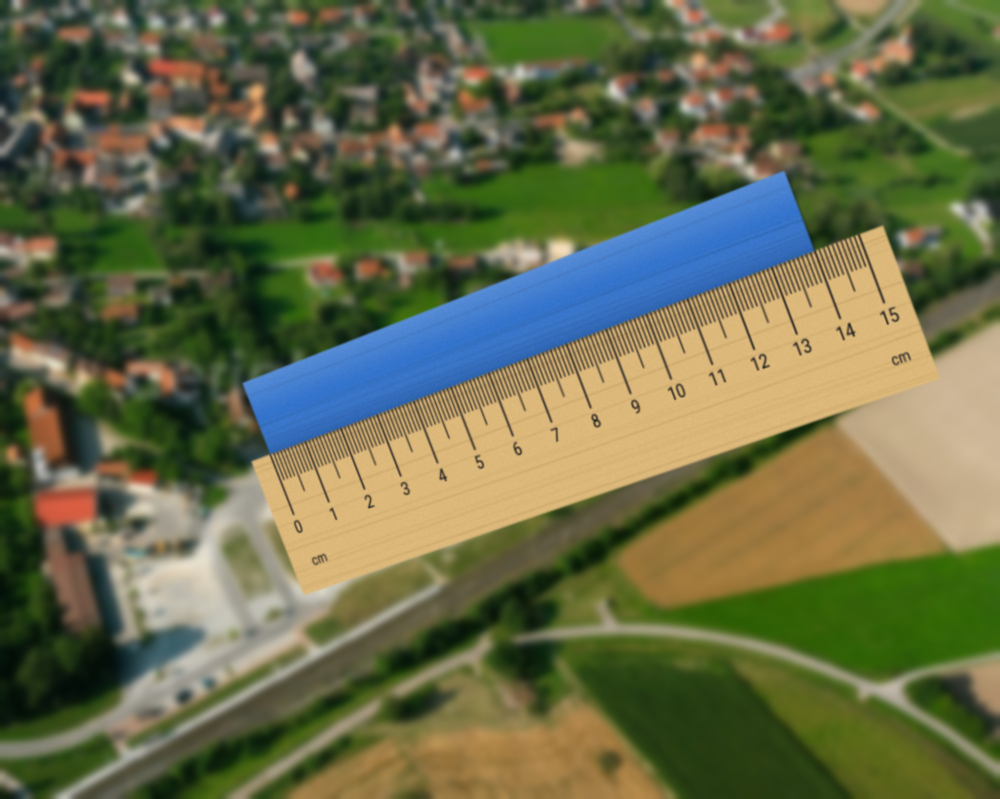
14 cm
